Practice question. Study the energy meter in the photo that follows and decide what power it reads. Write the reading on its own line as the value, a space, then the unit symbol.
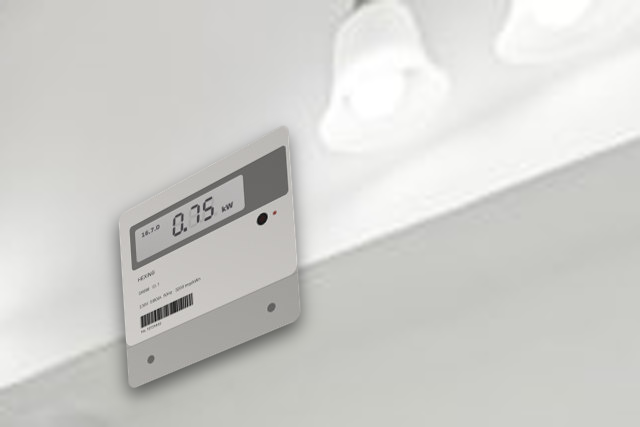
0.75 kW
